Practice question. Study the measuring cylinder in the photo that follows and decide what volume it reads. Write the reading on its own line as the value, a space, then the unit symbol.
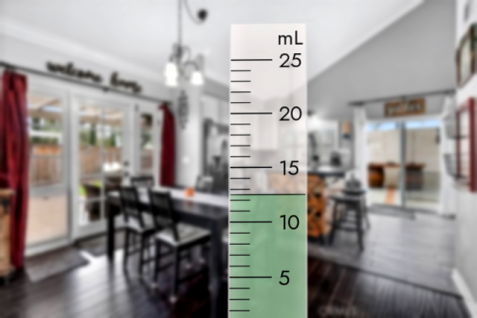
12.5 mL
